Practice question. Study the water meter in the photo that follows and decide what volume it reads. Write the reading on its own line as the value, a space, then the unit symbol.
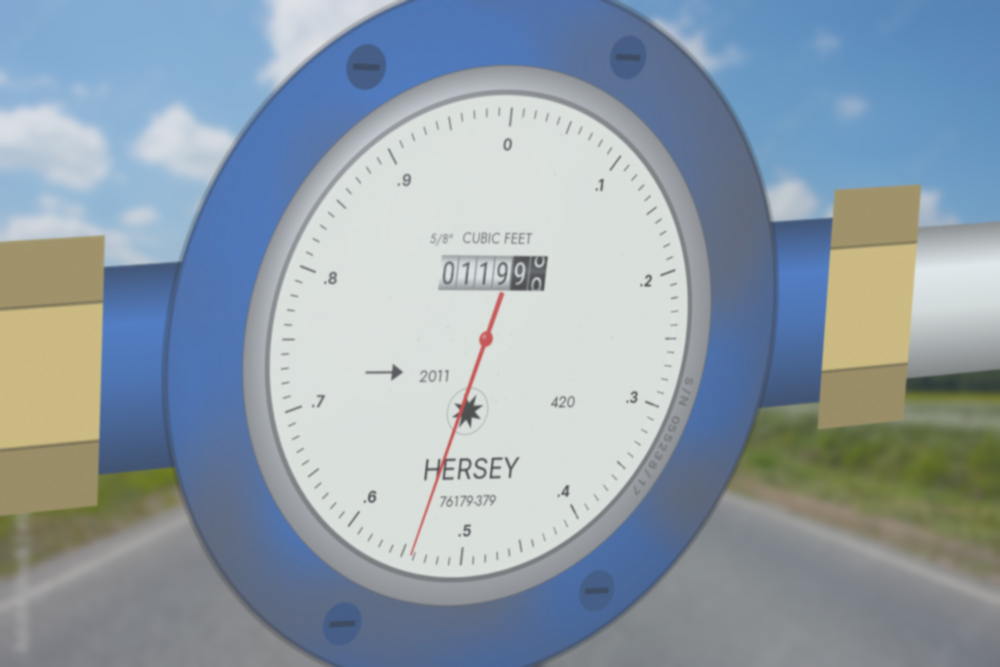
11998.54 ft³
